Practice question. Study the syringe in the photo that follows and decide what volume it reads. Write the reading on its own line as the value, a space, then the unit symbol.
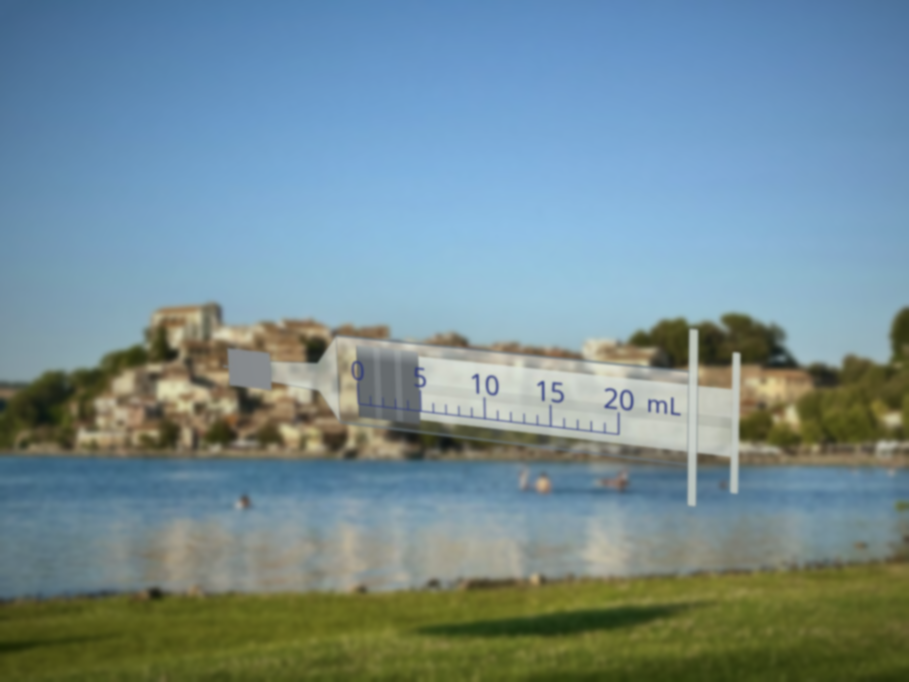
0 mL
